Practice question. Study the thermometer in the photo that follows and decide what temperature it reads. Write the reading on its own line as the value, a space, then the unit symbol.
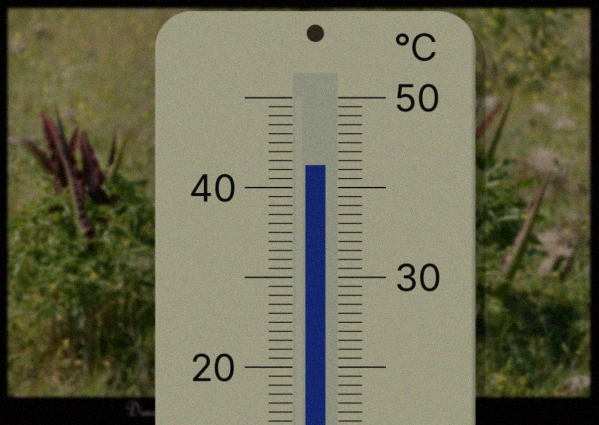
42.5 °C
